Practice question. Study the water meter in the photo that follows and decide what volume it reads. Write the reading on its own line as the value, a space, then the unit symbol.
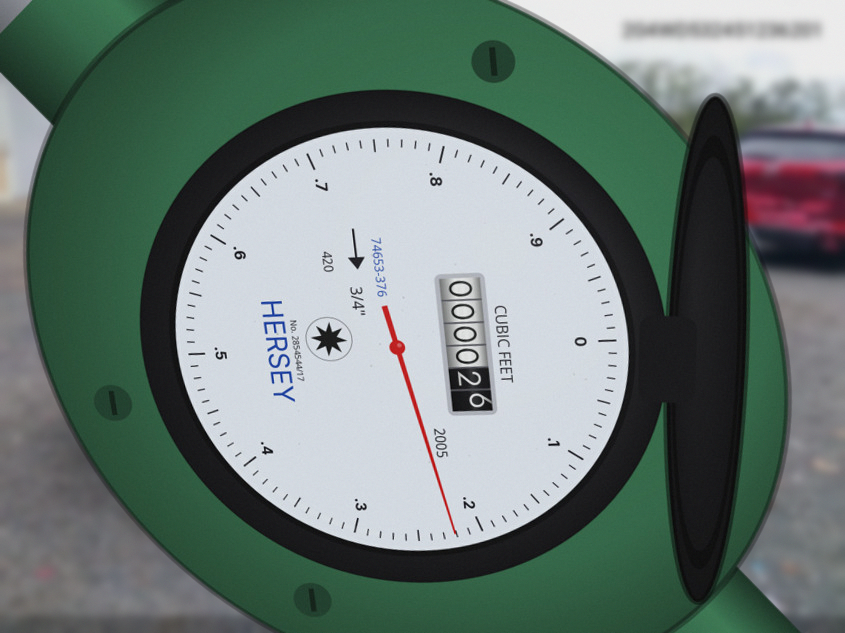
26.22 ft³
